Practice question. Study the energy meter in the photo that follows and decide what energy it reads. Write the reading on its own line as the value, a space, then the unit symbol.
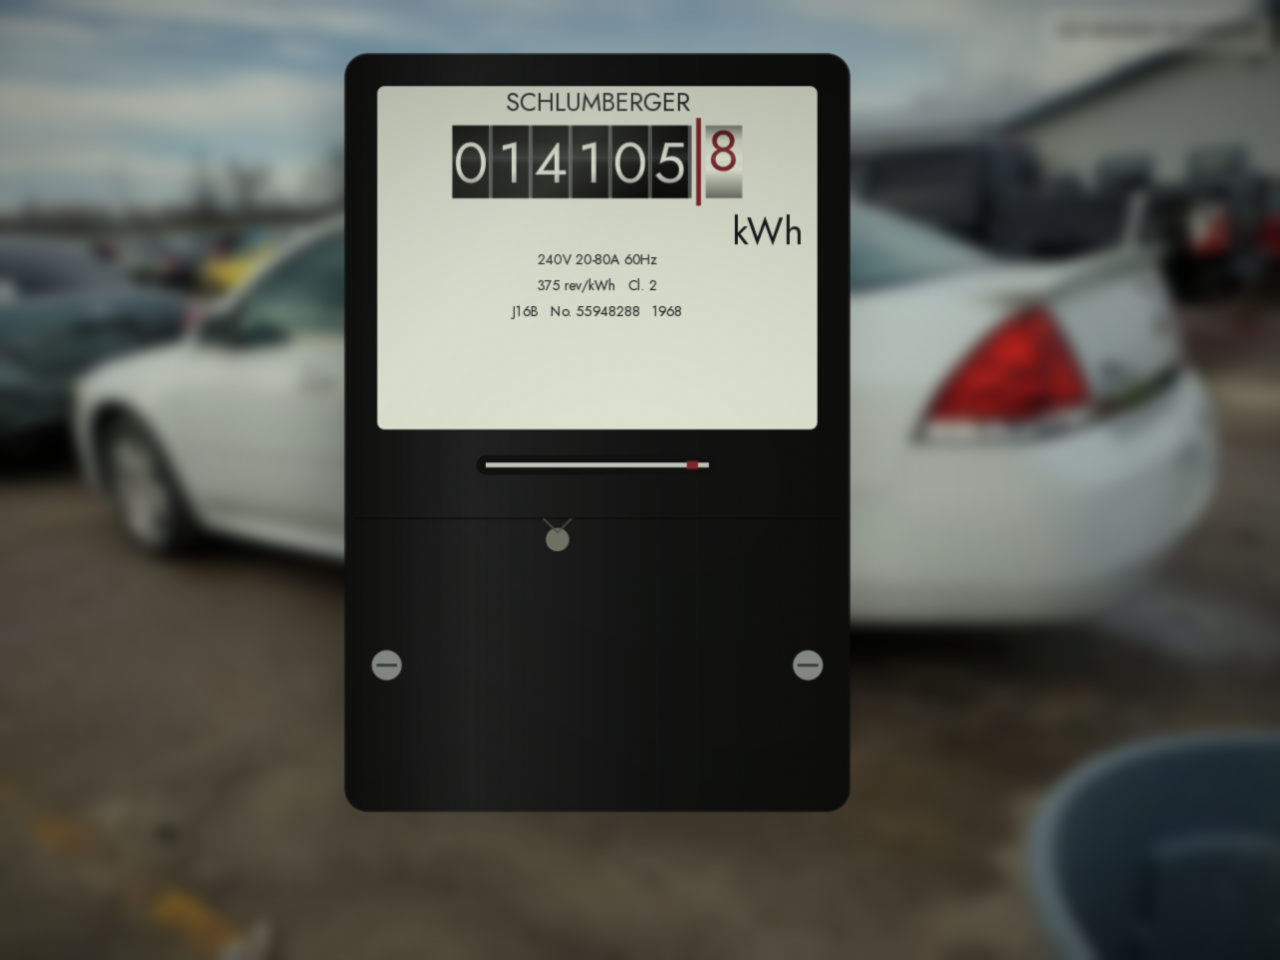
14105.8 kWh
